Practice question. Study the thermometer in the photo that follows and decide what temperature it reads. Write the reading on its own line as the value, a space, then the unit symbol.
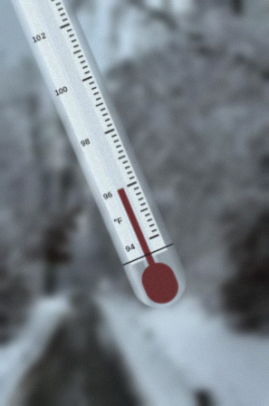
96 °F
